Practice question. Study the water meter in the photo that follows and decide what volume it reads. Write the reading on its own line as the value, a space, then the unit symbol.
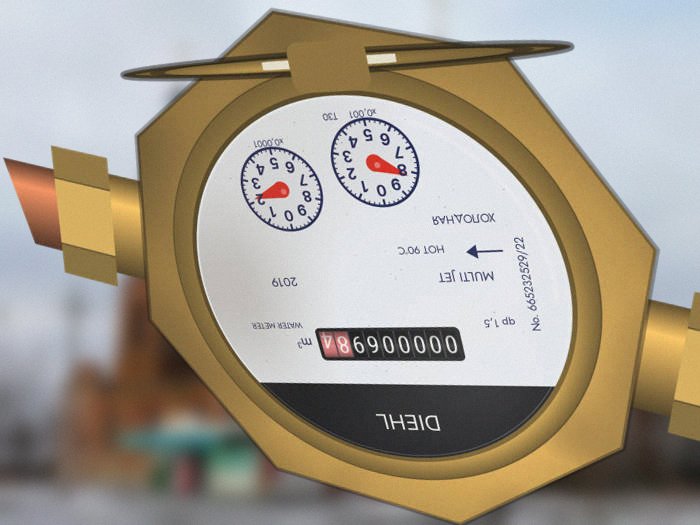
69.8382 m³
